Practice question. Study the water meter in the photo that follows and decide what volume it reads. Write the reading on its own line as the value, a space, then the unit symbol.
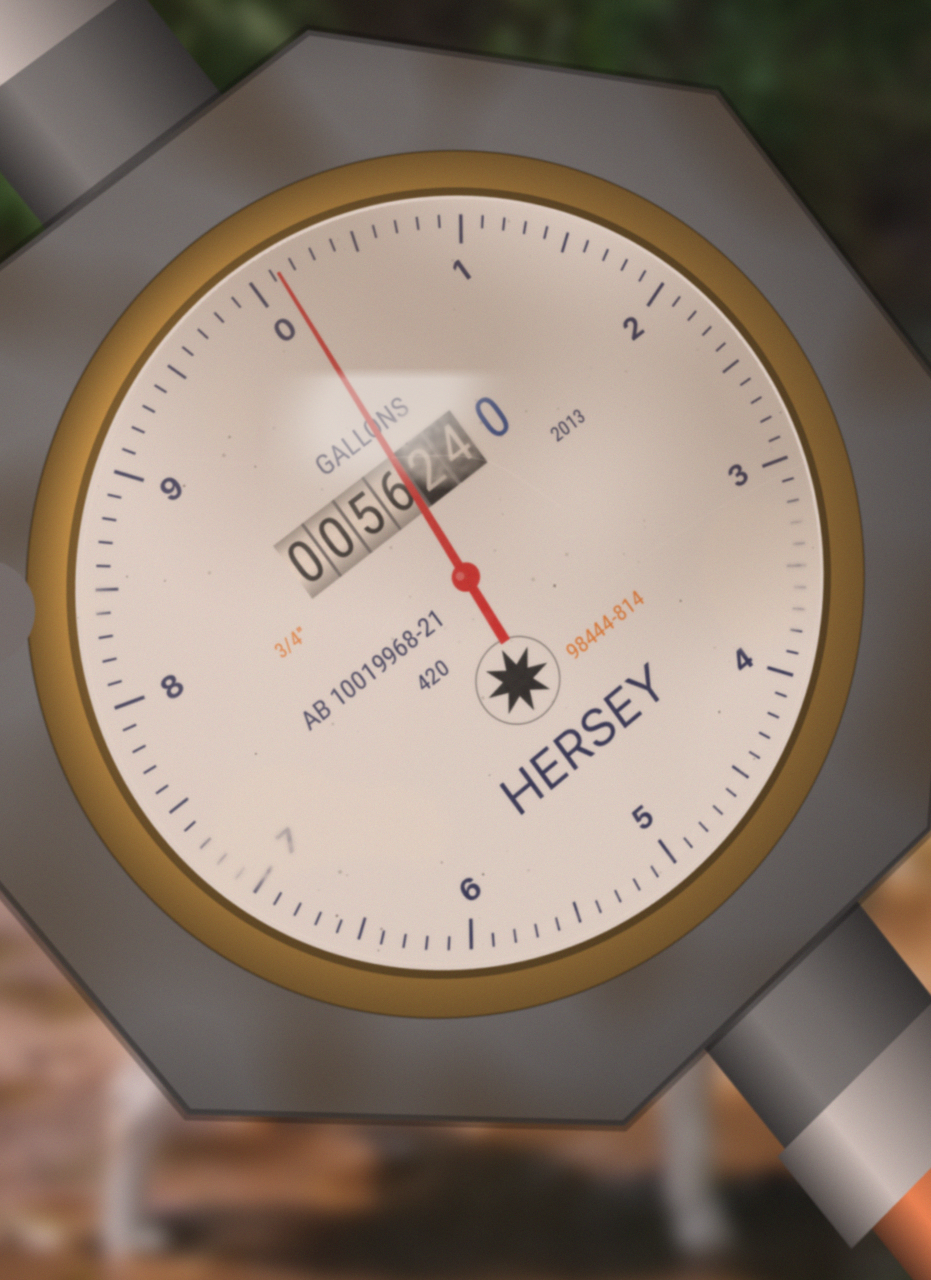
56240.1 gal
